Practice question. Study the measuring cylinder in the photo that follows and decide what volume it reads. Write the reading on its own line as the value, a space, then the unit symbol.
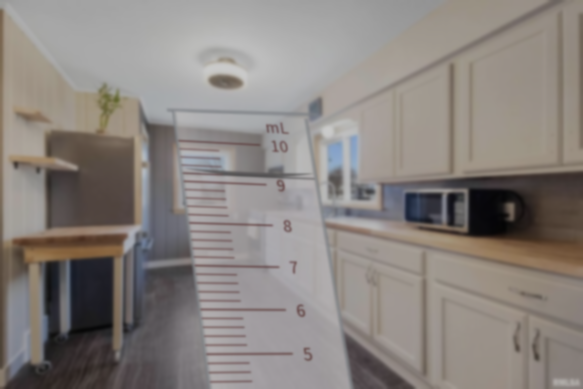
9.2 mL
